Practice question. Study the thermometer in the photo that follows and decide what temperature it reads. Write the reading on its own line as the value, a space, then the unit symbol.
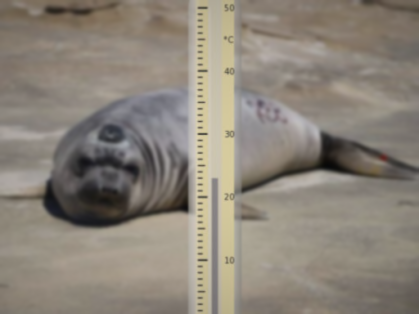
23 °C
